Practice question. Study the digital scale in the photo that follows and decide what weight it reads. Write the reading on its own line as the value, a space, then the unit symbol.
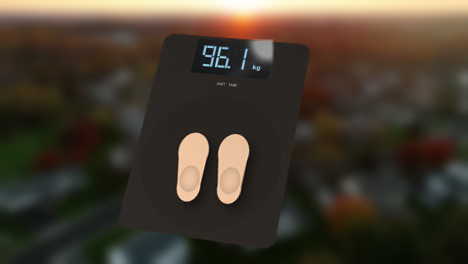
96.1 kg
